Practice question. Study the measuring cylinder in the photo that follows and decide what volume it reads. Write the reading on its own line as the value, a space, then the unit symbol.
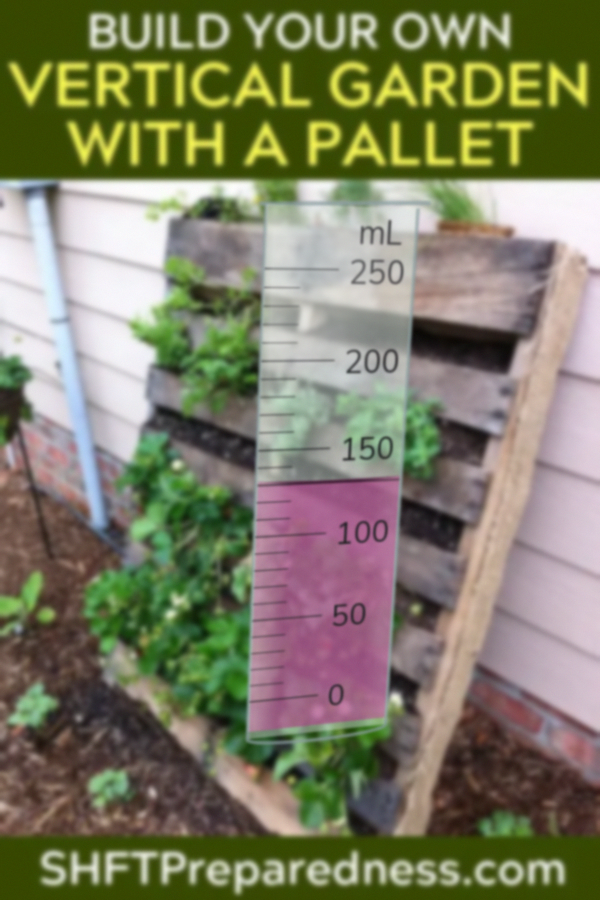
130 mL
